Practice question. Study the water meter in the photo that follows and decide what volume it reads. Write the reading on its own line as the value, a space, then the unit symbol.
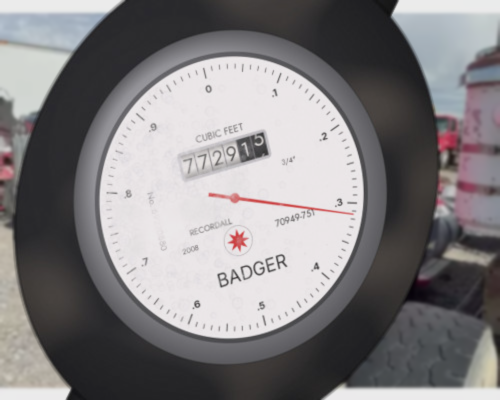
772915.31 ft³
